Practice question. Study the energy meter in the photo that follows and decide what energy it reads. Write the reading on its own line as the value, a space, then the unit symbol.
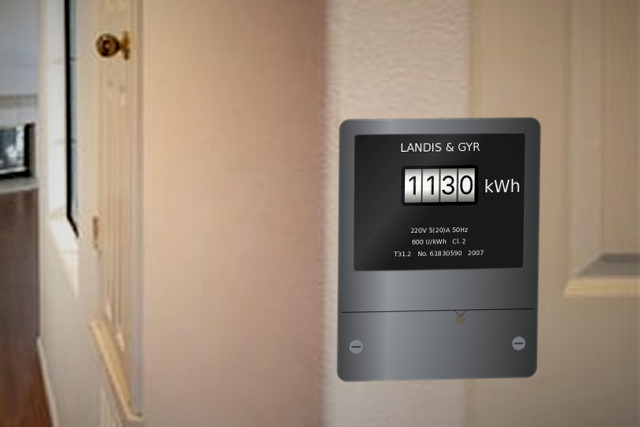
1130 kWh
